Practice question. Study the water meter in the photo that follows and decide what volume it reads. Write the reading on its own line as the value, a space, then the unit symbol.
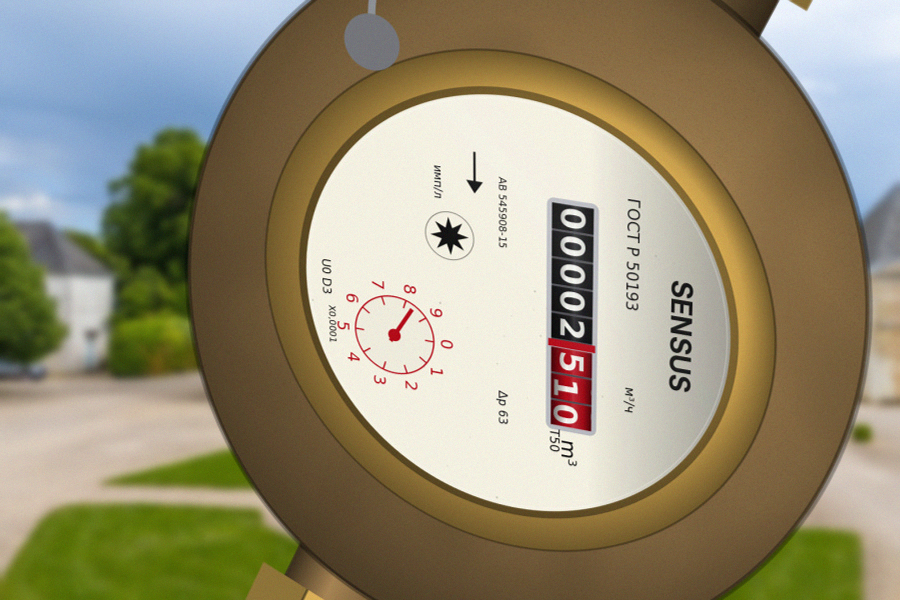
2.5098 m³
